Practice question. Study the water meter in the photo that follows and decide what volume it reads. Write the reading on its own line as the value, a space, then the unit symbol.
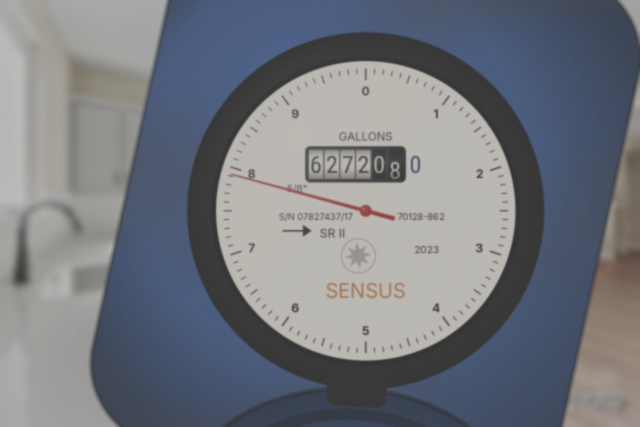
6272077.9 gal
